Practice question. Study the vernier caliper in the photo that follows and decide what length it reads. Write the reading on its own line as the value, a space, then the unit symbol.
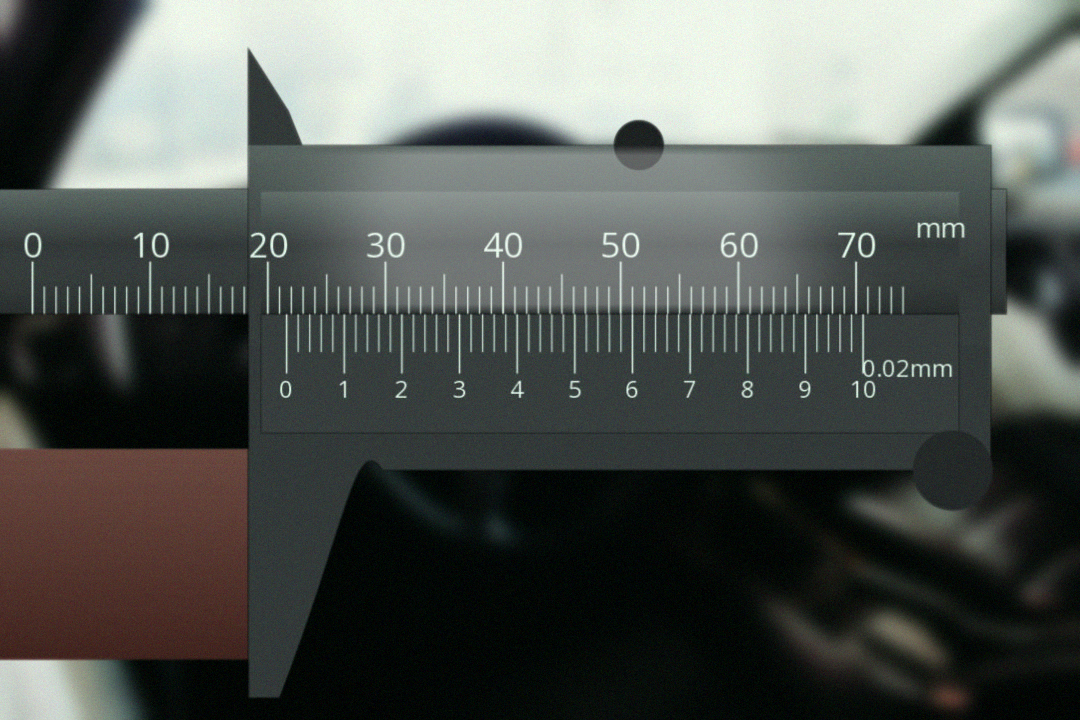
21.6 mm
